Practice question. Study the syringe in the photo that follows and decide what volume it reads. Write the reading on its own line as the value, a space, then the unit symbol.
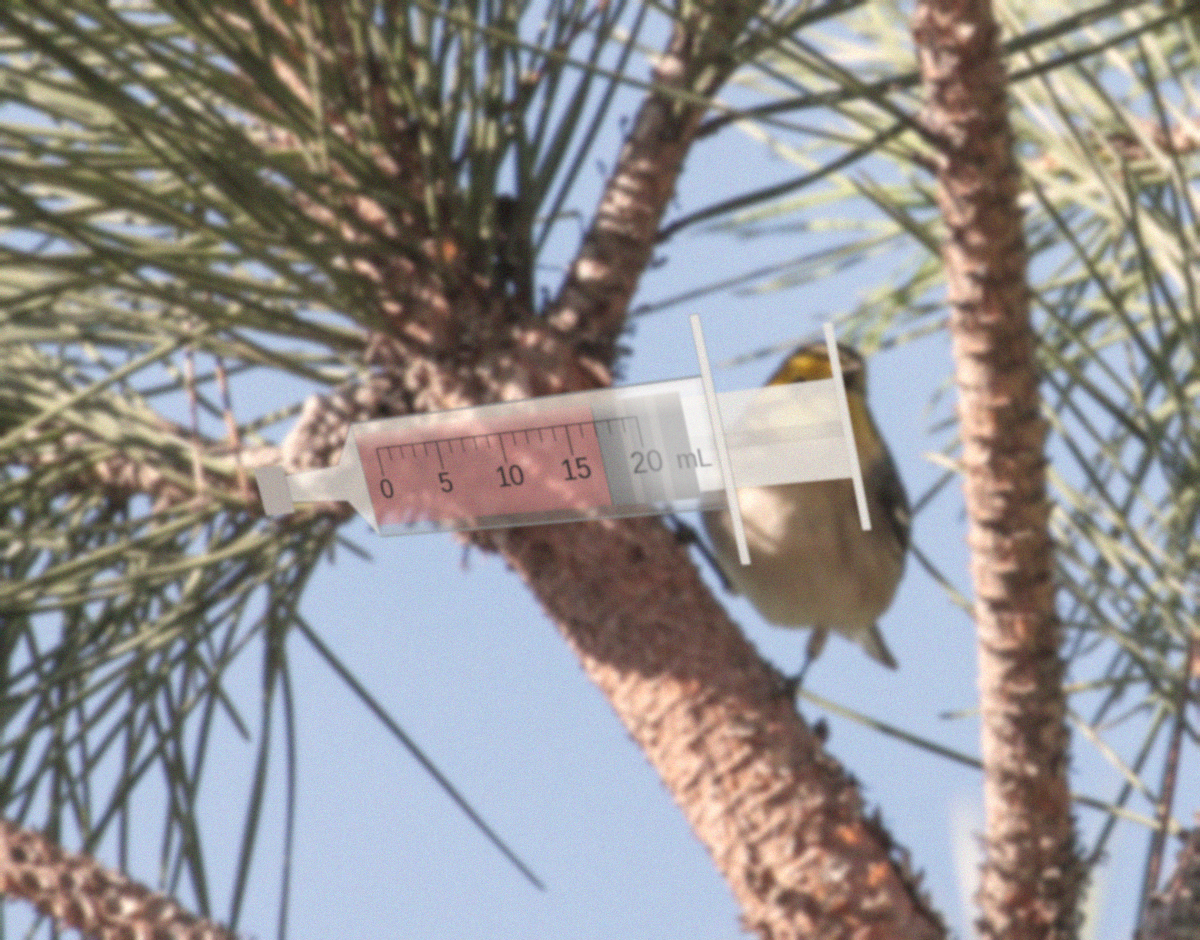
17 mL
